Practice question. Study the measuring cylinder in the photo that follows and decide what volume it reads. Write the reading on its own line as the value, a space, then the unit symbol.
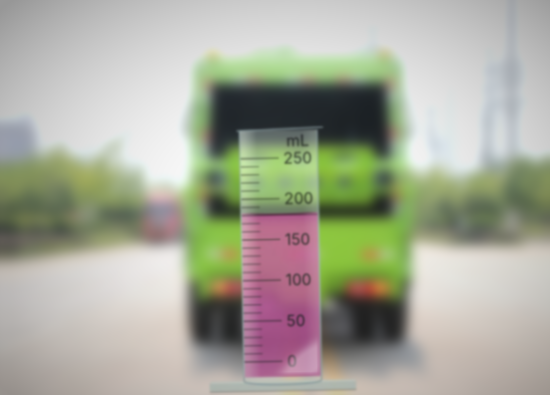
180 mL
